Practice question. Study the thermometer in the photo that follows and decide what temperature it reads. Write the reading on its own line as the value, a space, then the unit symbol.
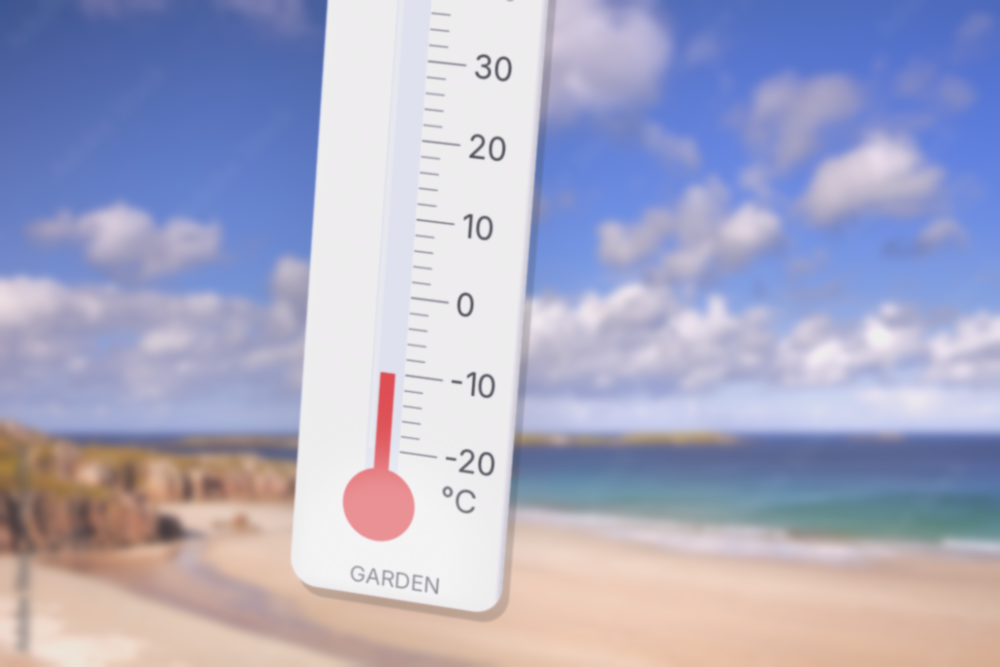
-10 °C
